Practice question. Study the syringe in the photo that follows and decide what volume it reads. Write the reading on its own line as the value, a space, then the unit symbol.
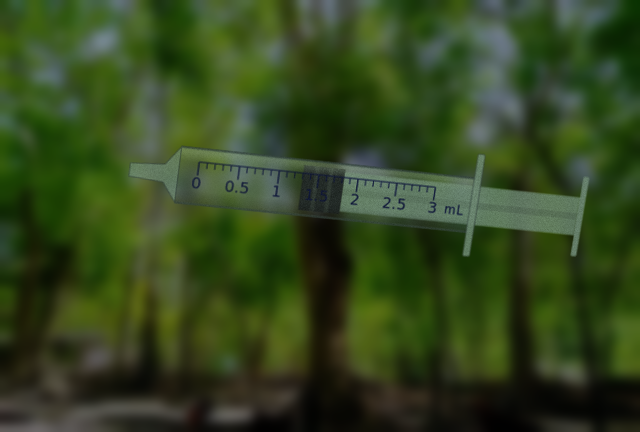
1.3 mL
